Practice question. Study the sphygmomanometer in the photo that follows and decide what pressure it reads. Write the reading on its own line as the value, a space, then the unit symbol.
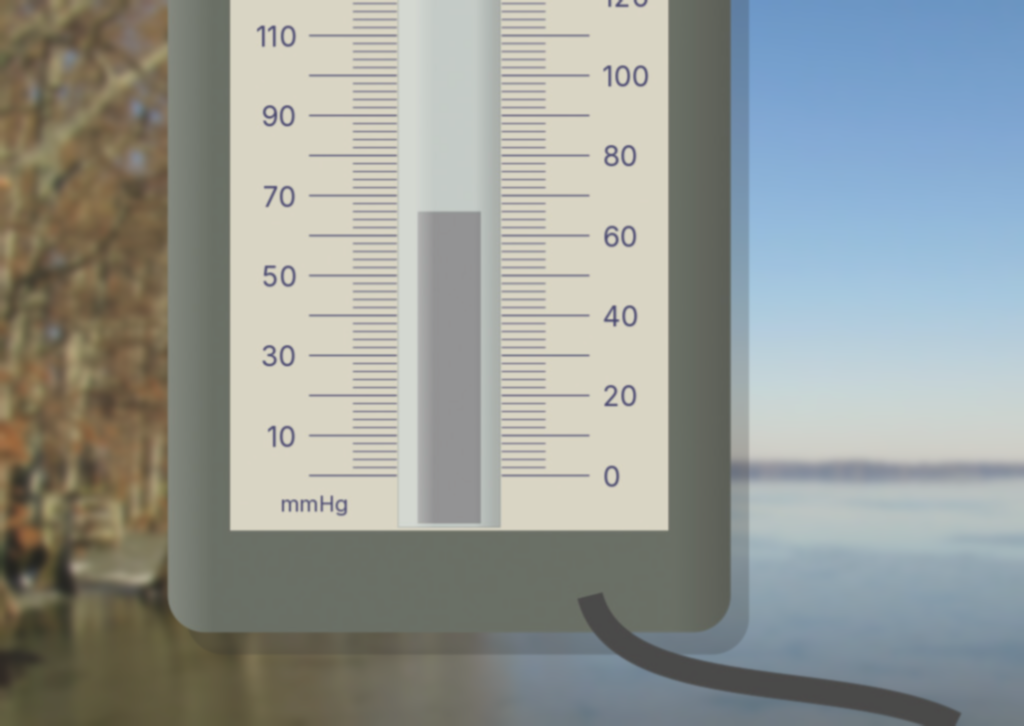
66 mmHg
